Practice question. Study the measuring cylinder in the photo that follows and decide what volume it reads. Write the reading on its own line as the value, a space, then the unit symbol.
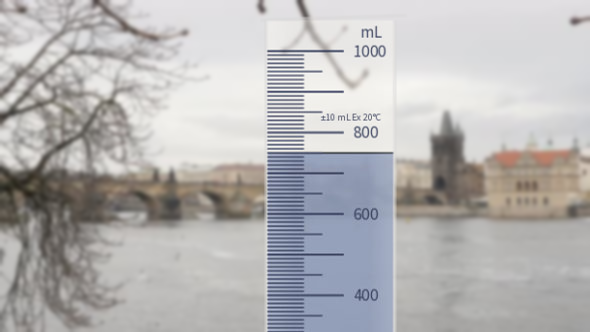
750 mL
